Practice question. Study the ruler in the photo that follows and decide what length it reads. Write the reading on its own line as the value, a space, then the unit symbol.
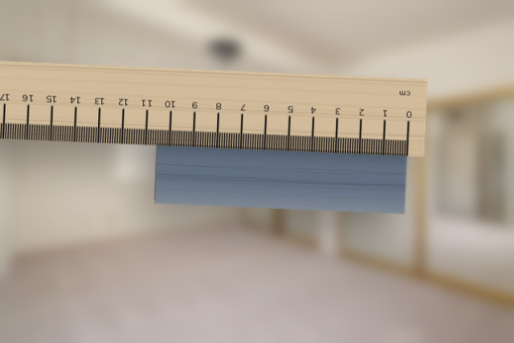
10.5 cm
